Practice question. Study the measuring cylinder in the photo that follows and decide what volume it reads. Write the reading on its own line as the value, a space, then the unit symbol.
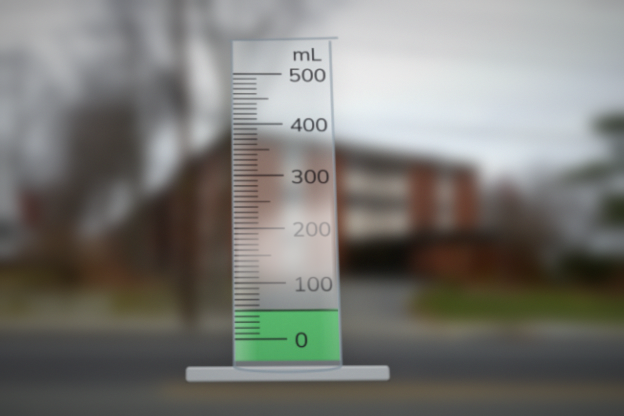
50 mL
